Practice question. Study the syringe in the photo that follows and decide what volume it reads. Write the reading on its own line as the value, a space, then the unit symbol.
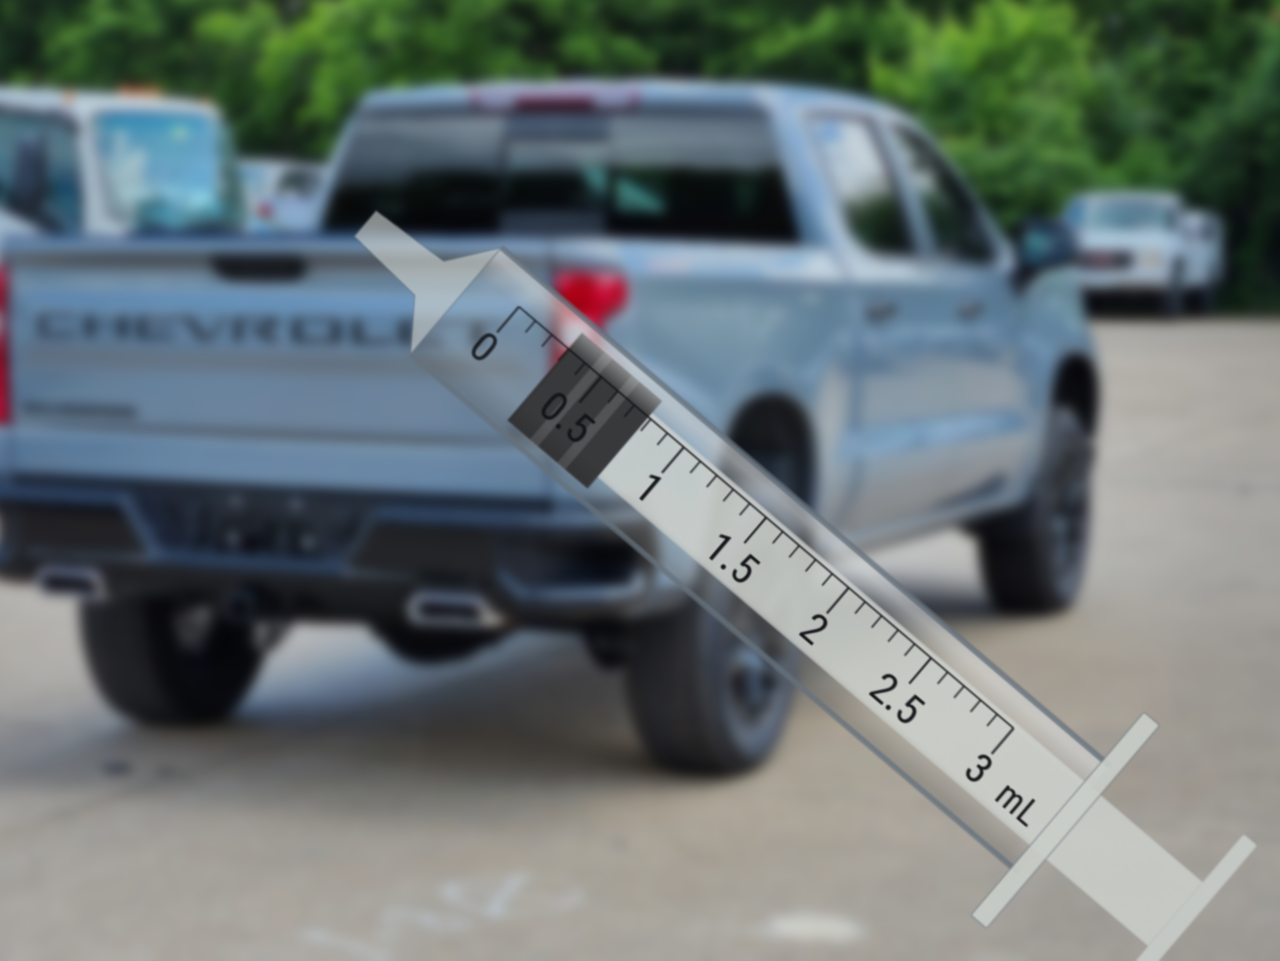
0.3 mL
